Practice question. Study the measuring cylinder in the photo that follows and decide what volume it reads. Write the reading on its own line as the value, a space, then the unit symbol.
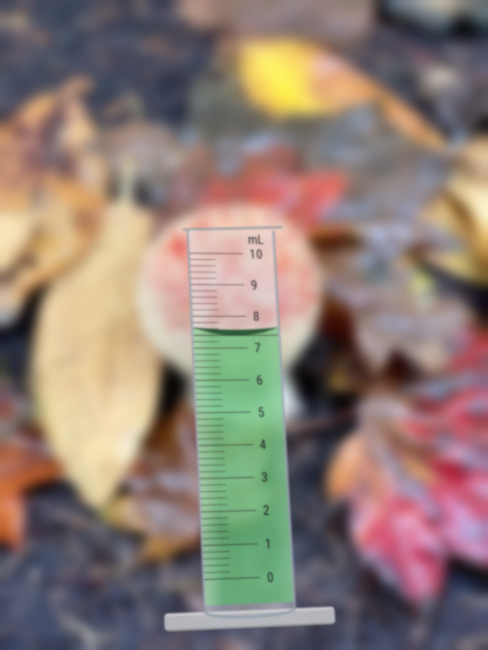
7.4 mL
